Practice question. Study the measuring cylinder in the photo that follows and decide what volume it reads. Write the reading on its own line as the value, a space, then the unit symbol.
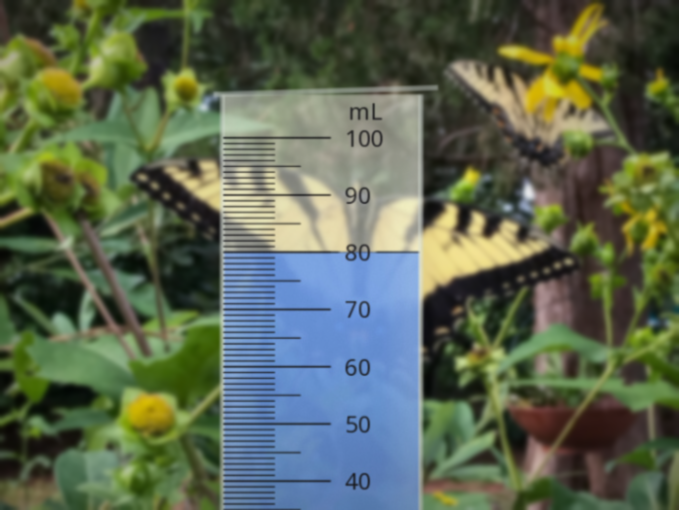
80 mL
